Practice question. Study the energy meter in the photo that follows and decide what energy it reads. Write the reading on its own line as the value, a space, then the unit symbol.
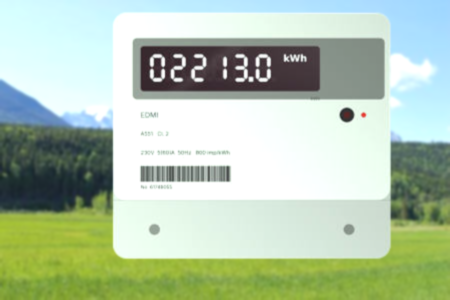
2213.0 kWh
